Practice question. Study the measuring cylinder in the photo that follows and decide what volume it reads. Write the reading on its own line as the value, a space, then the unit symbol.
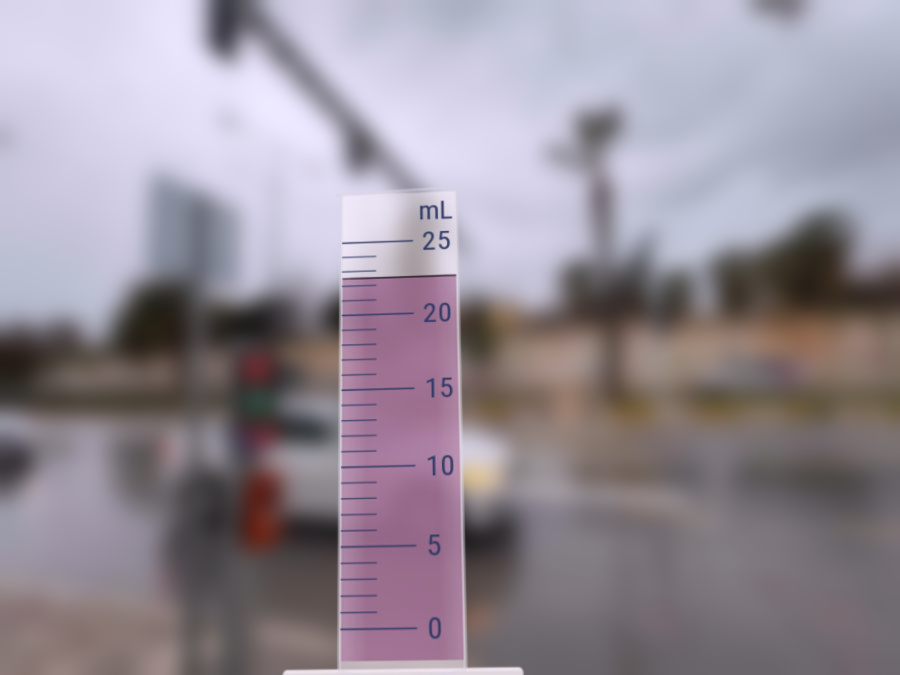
22.5 mL
